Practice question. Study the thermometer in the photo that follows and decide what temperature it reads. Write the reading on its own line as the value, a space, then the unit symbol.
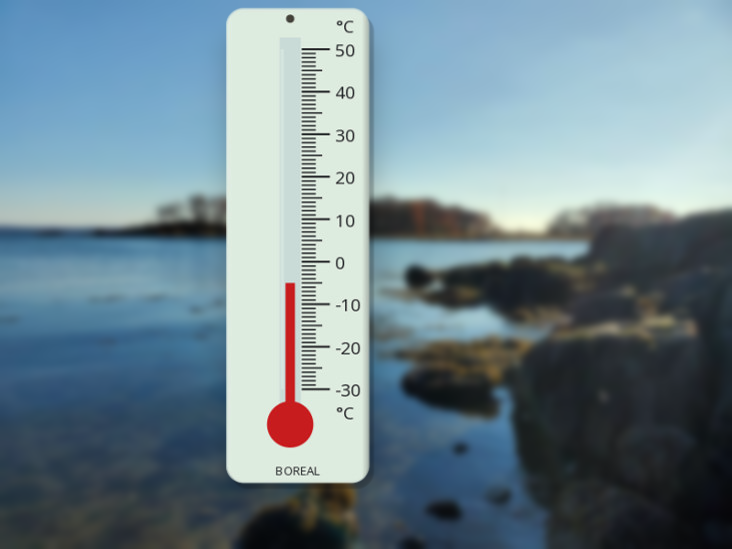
-5 °C
